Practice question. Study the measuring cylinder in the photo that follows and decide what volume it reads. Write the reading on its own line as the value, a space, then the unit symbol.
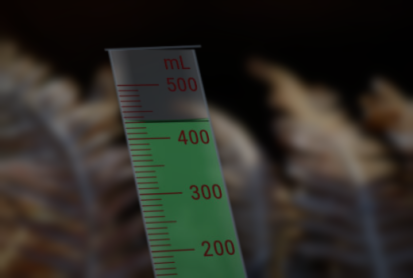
430 mL
